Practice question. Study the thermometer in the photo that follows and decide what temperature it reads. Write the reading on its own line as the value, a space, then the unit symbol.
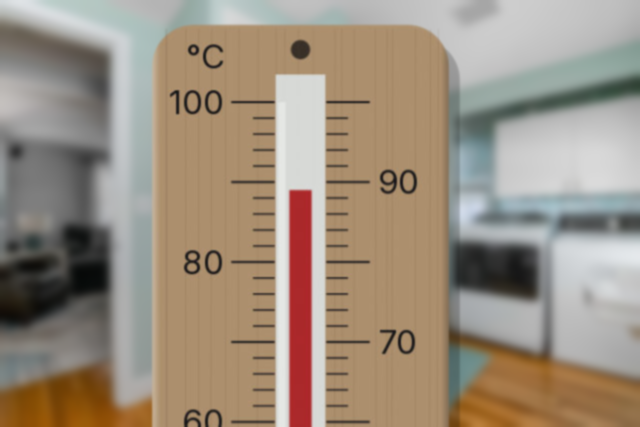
89 °C
